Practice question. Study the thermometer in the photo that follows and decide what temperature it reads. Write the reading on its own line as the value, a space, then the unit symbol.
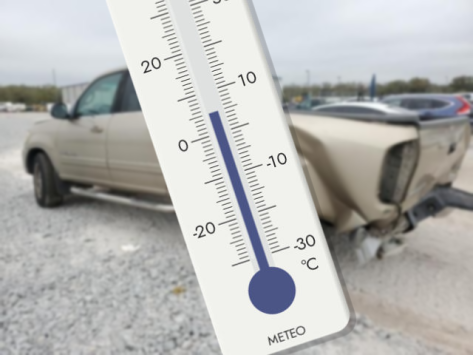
5 °C
